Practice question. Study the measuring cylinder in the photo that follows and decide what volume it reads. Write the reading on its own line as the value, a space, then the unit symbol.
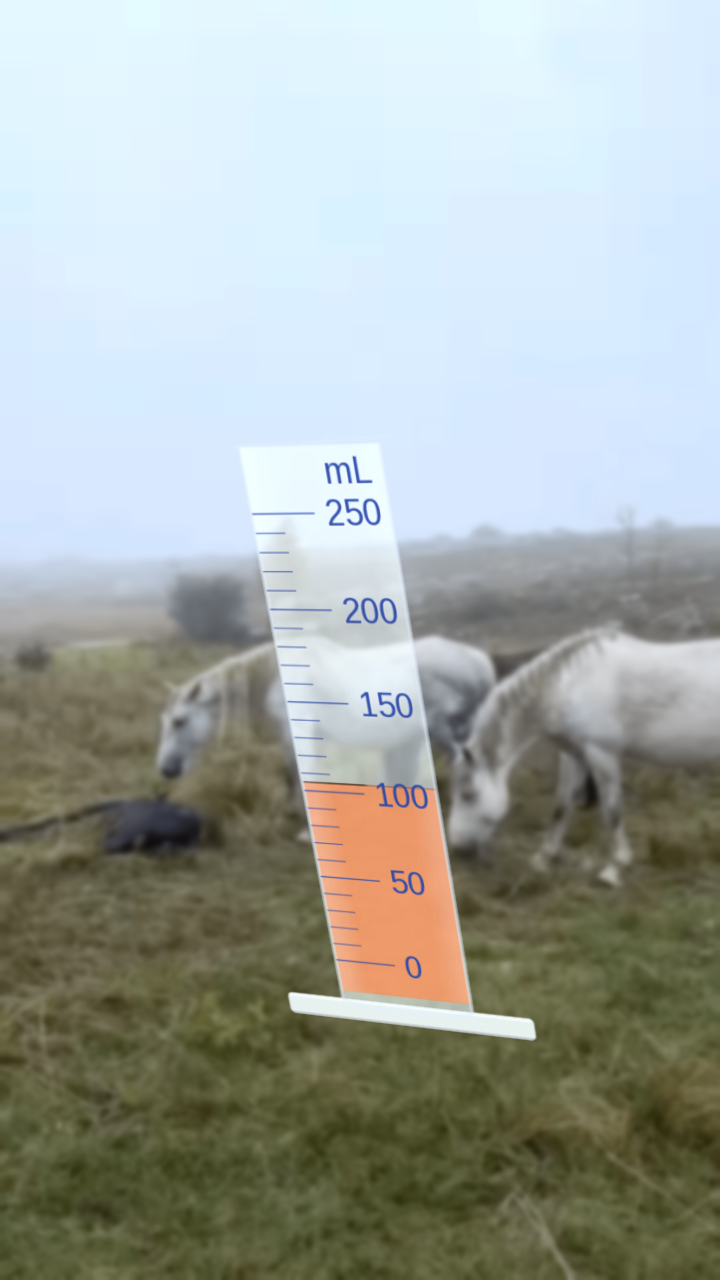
105 mL
